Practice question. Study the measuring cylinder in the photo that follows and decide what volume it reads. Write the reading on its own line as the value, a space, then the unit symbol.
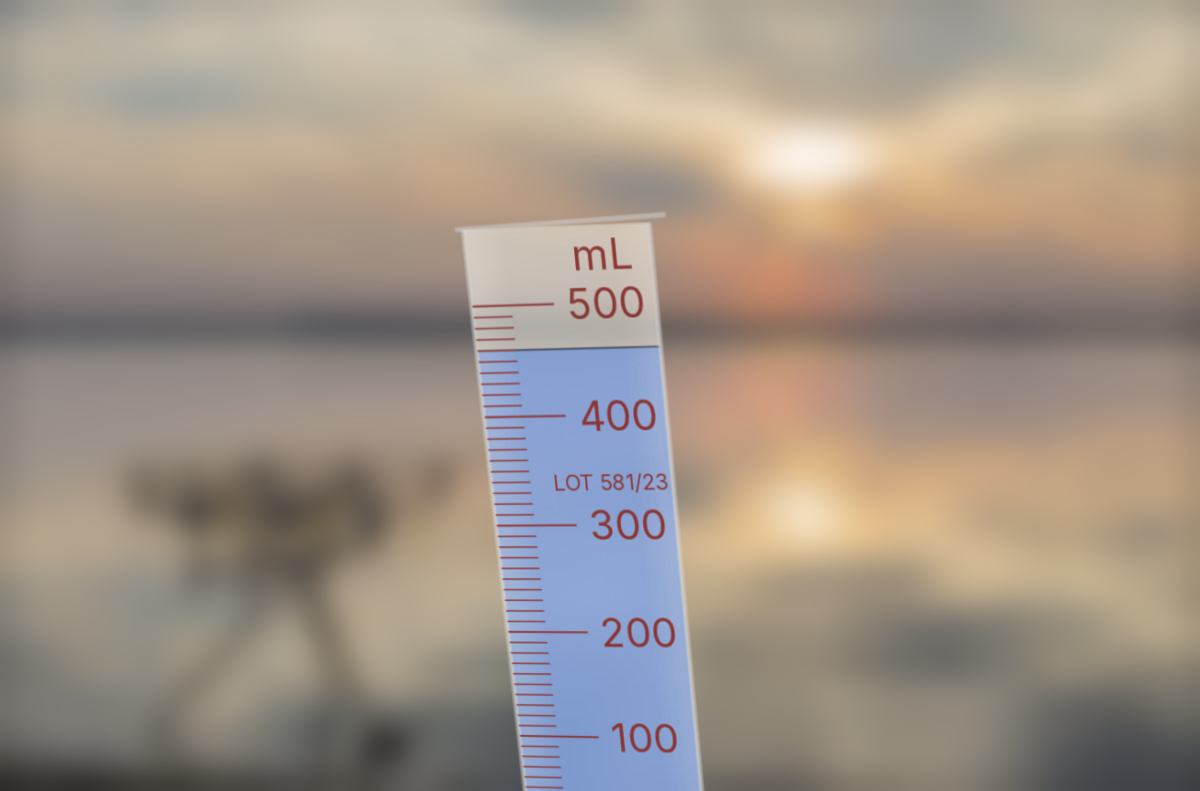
460 mL
